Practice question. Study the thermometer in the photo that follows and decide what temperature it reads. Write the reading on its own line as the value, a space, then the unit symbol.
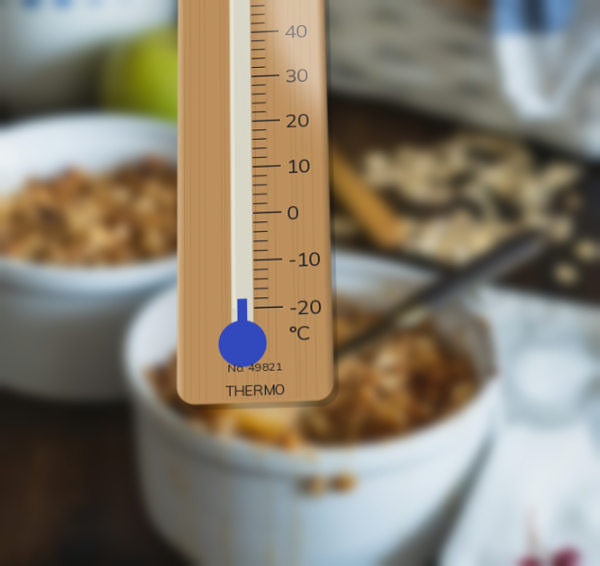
-18 °C
